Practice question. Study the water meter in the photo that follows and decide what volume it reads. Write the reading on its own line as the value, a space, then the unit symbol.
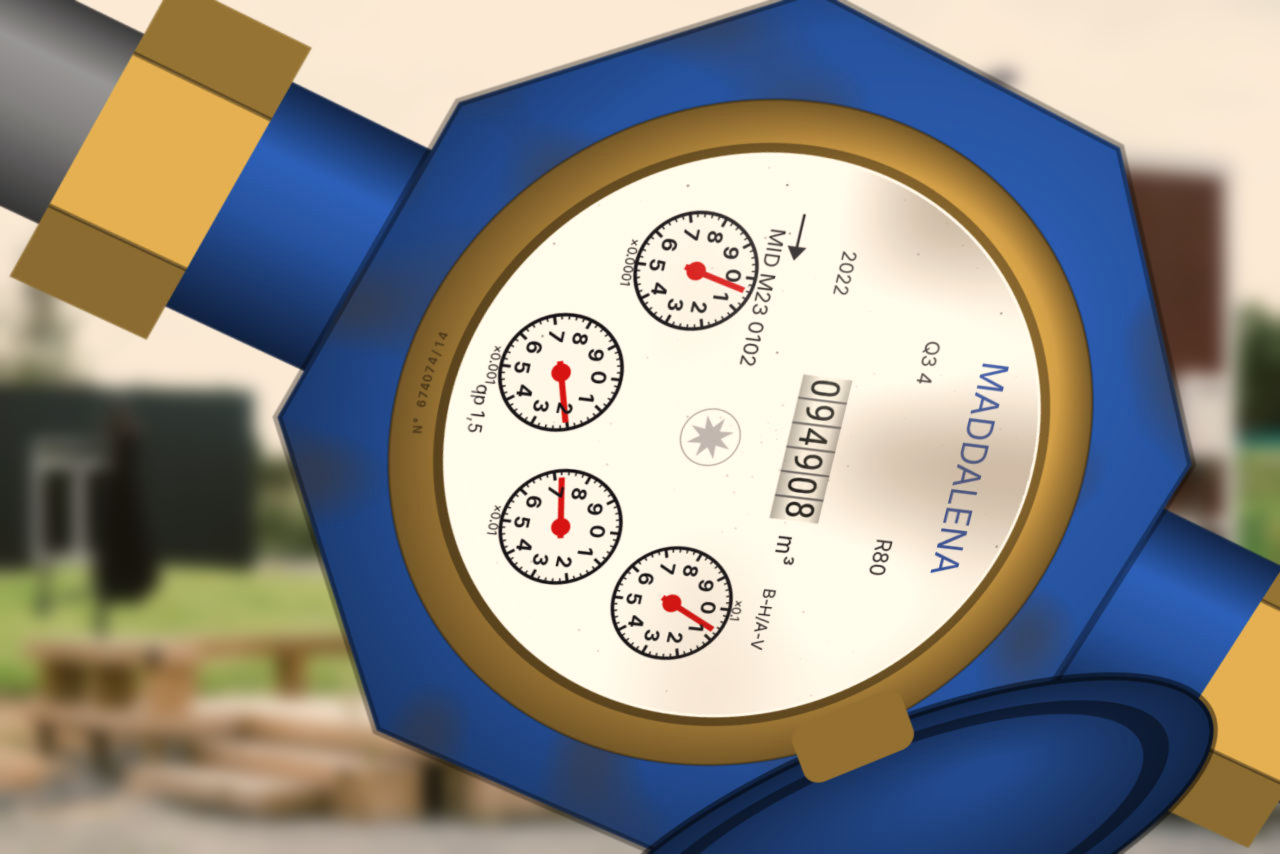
94908.0720 m³
